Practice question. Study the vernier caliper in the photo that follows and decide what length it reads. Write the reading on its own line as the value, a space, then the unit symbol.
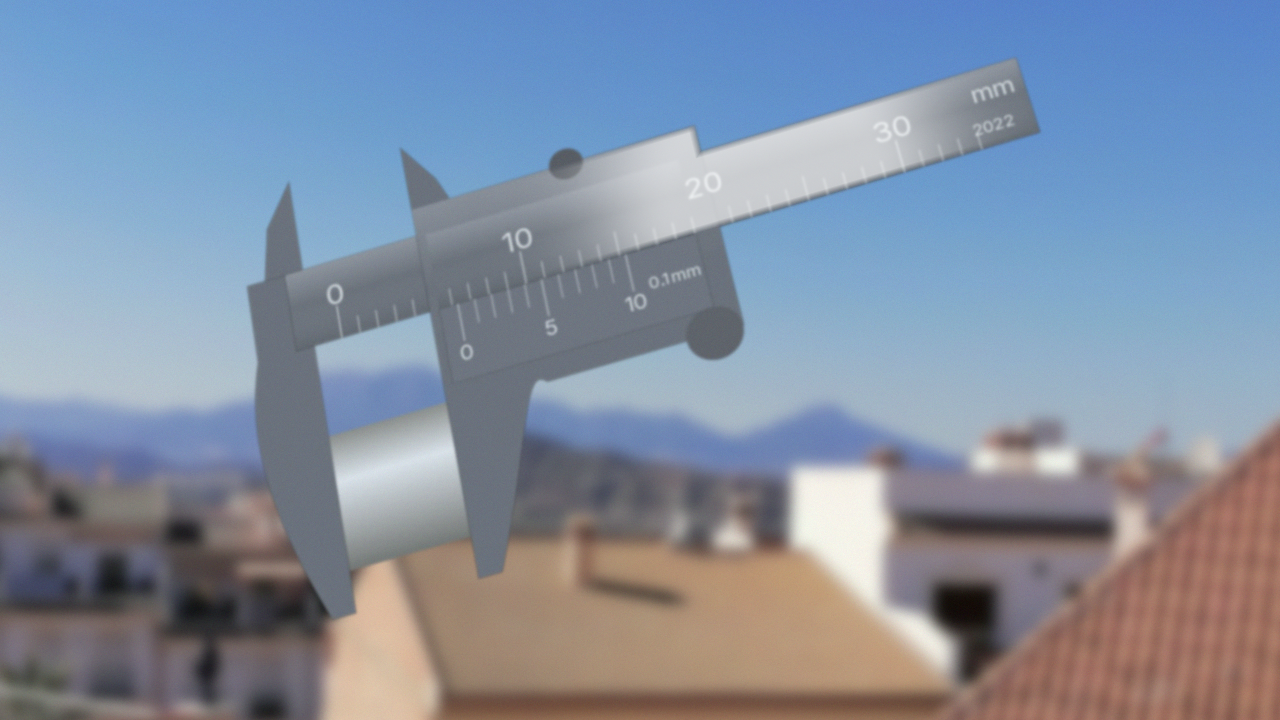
6.3 mm
